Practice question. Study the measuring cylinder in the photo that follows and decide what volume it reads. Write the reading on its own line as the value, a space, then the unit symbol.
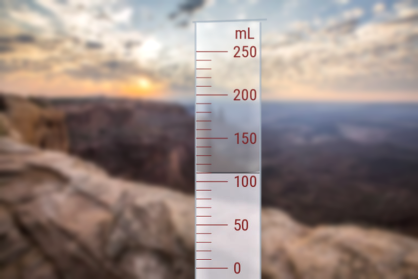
110 mL
